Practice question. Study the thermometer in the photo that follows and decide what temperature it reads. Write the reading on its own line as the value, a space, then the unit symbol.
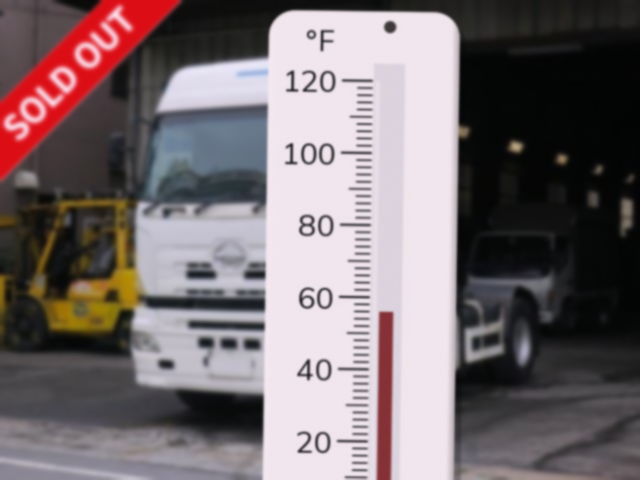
56 °F
